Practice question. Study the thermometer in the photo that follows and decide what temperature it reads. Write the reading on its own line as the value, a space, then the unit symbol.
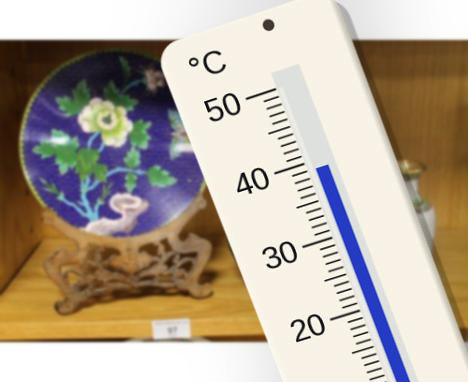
39 °C
